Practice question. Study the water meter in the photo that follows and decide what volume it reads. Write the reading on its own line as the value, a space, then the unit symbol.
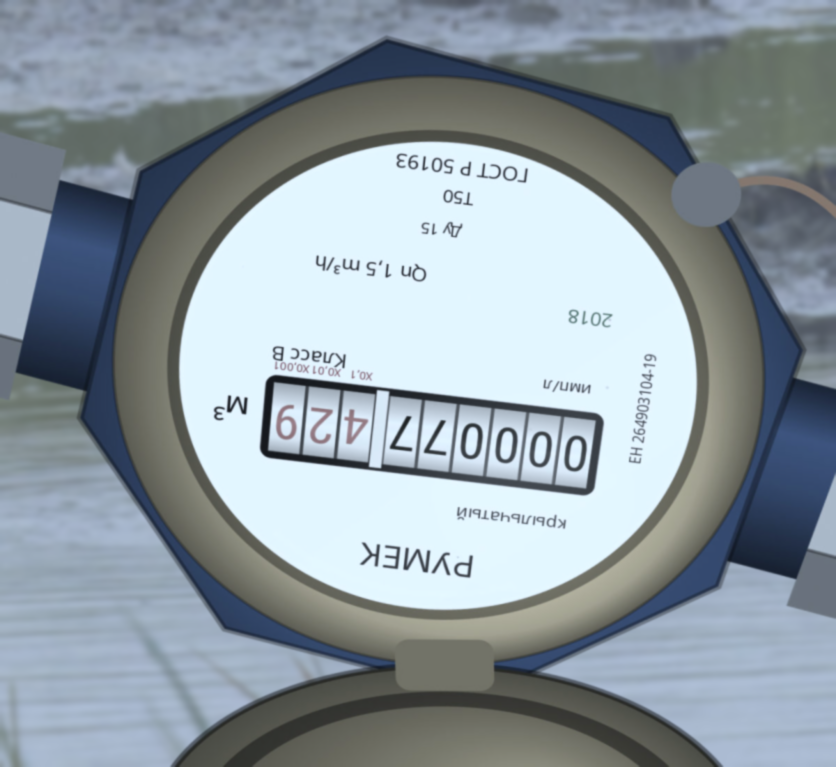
77.429 m³
